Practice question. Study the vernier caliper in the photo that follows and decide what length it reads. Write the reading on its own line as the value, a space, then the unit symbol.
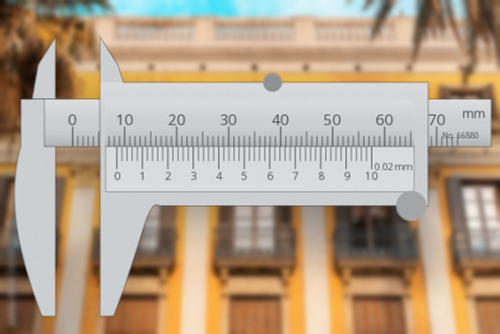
8.5 mm
